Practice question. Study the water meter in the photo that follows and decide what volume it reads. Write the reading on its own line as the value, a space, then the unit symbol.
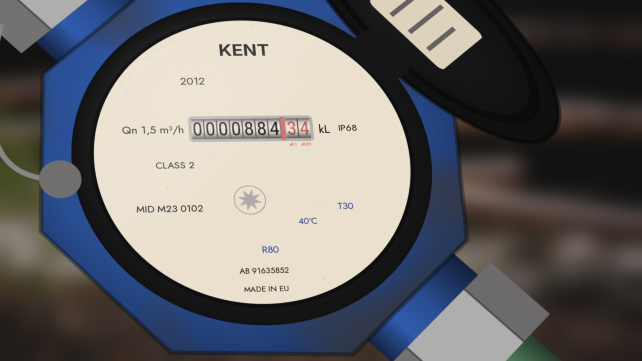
884.34 kL
